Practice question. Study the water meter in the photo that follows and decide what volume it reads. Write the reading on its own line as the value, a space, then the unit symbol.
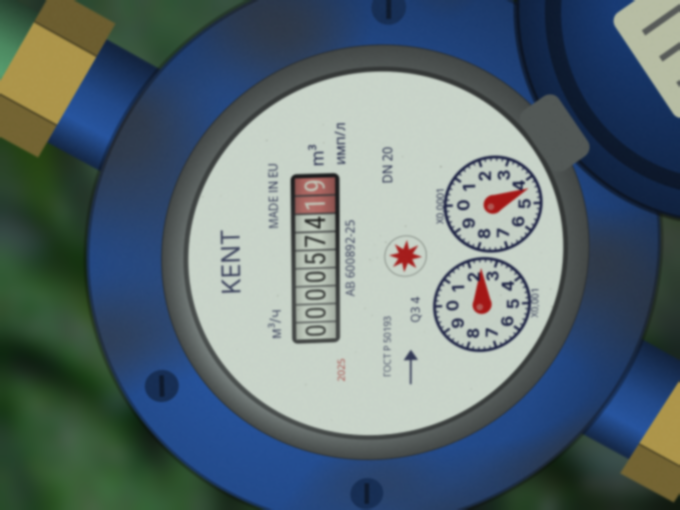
574.1924 m³
